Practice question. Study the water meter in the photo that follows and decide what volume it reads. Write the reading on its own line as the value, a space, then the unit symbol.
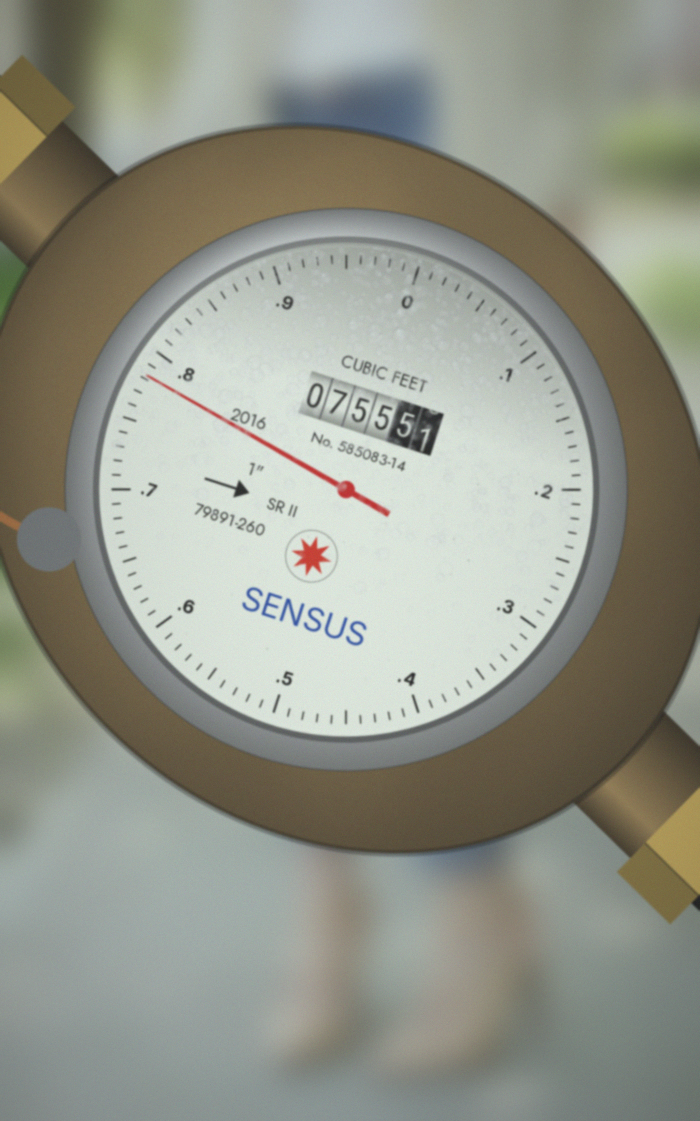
75550.78 ft³
